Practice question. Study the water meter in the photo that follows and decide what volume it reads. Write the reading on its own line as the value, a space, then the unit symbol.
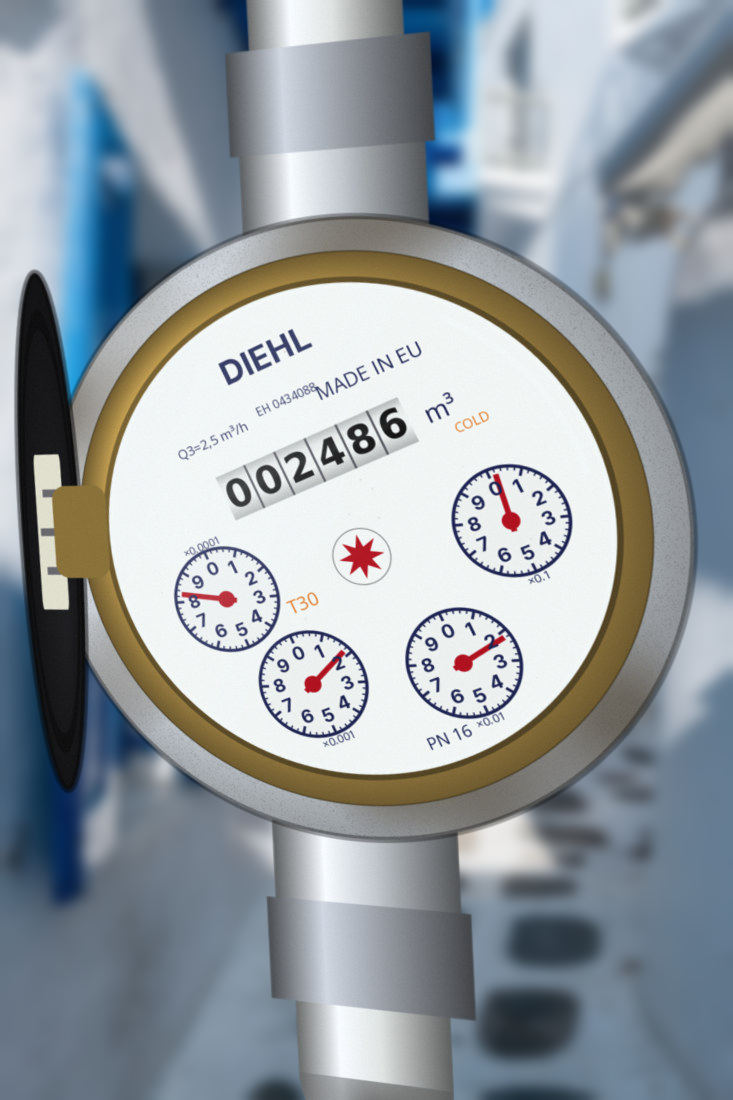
2486.0218 m³
